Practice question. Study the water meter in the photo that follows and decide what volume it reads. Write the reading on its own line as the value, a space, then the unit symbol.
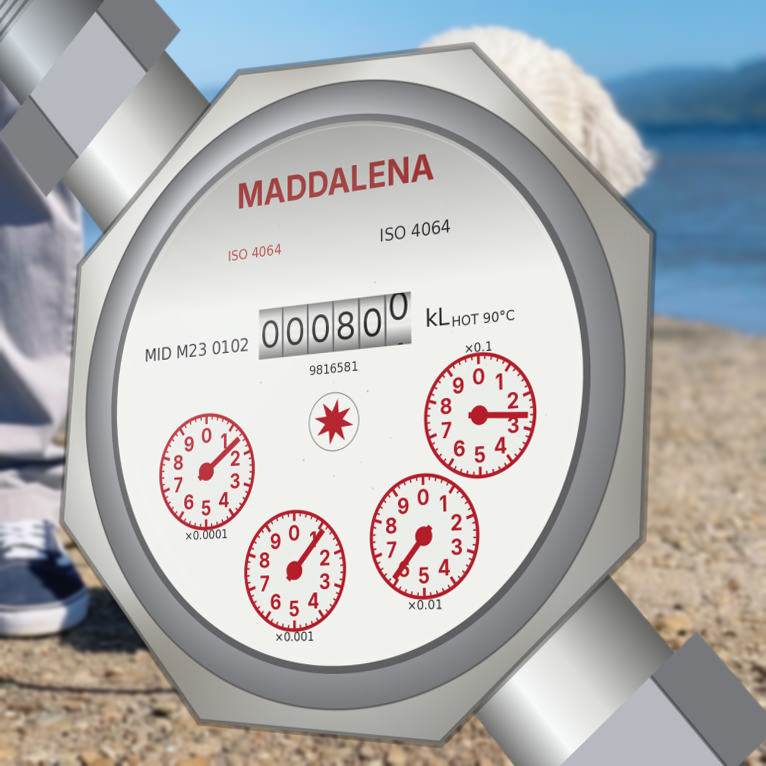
800.2611 kL
